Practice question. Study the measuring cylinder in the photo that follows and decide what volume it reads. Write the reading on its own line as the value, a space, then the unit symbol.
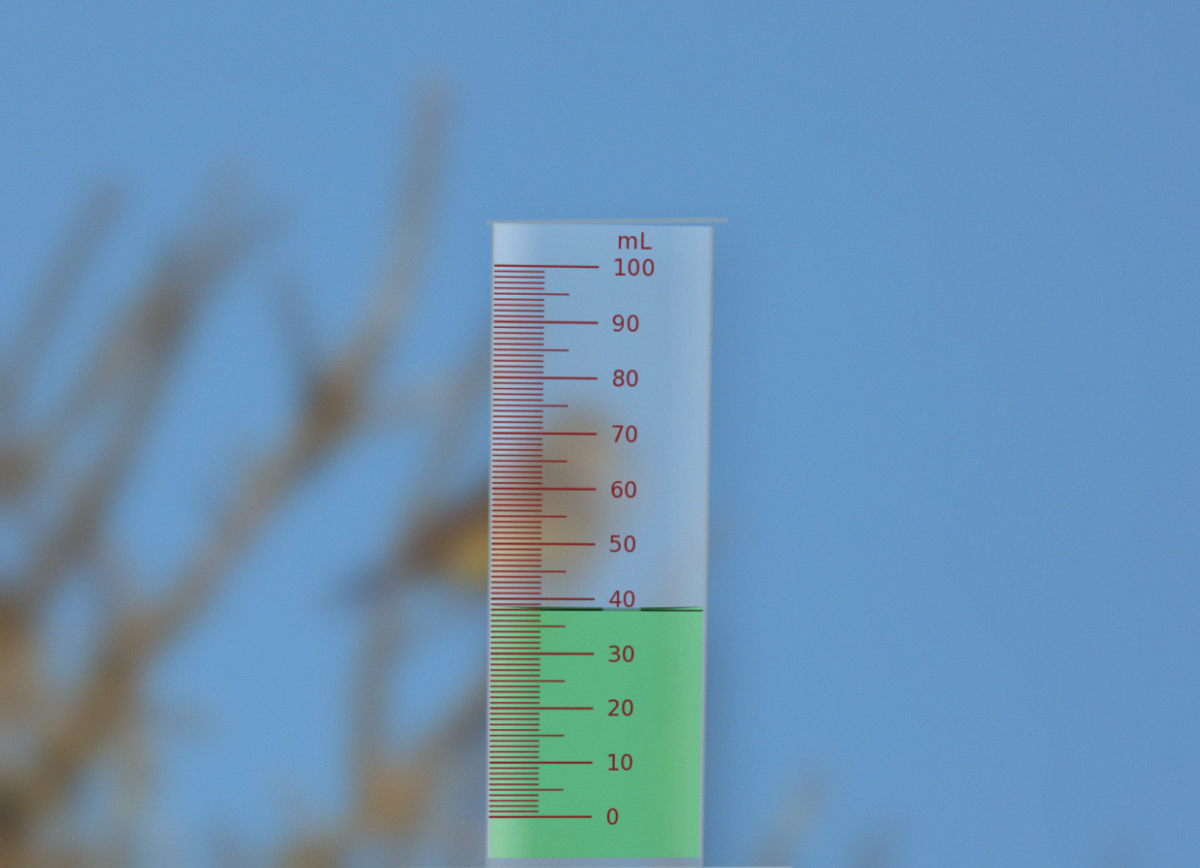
38 mL
